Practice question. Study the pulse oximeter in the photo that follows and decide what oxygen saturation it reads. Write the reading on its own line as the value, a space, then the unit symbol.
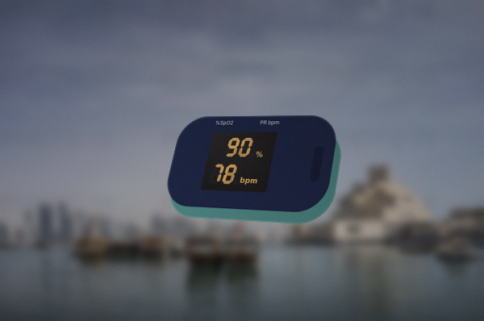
90 %
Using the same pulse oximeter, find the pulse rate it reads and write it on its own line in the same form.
78 bpm
